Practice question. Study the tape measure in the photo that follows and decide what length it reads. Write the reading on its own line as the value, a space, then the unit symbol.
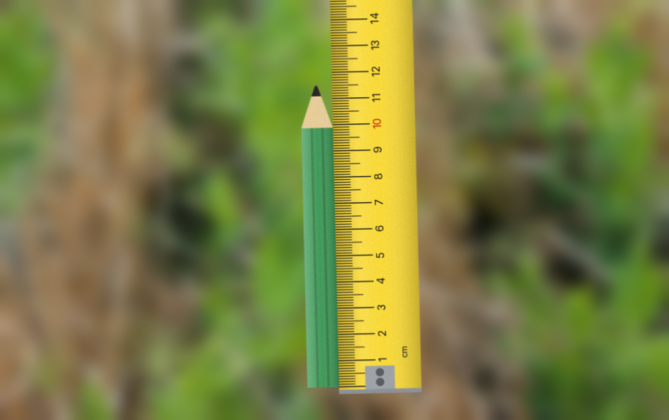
11.5 cm
